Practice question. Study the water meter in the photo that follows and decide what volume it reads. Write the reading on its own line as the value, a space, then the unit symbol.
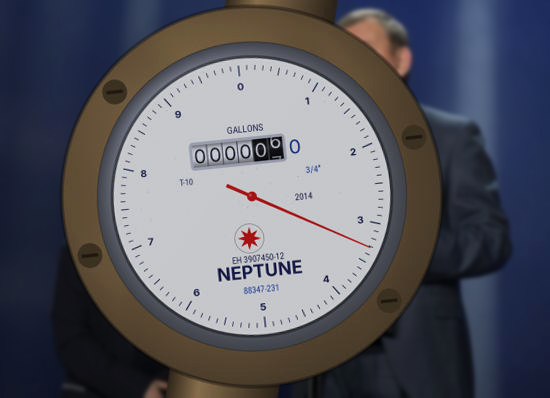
63.3 gal
